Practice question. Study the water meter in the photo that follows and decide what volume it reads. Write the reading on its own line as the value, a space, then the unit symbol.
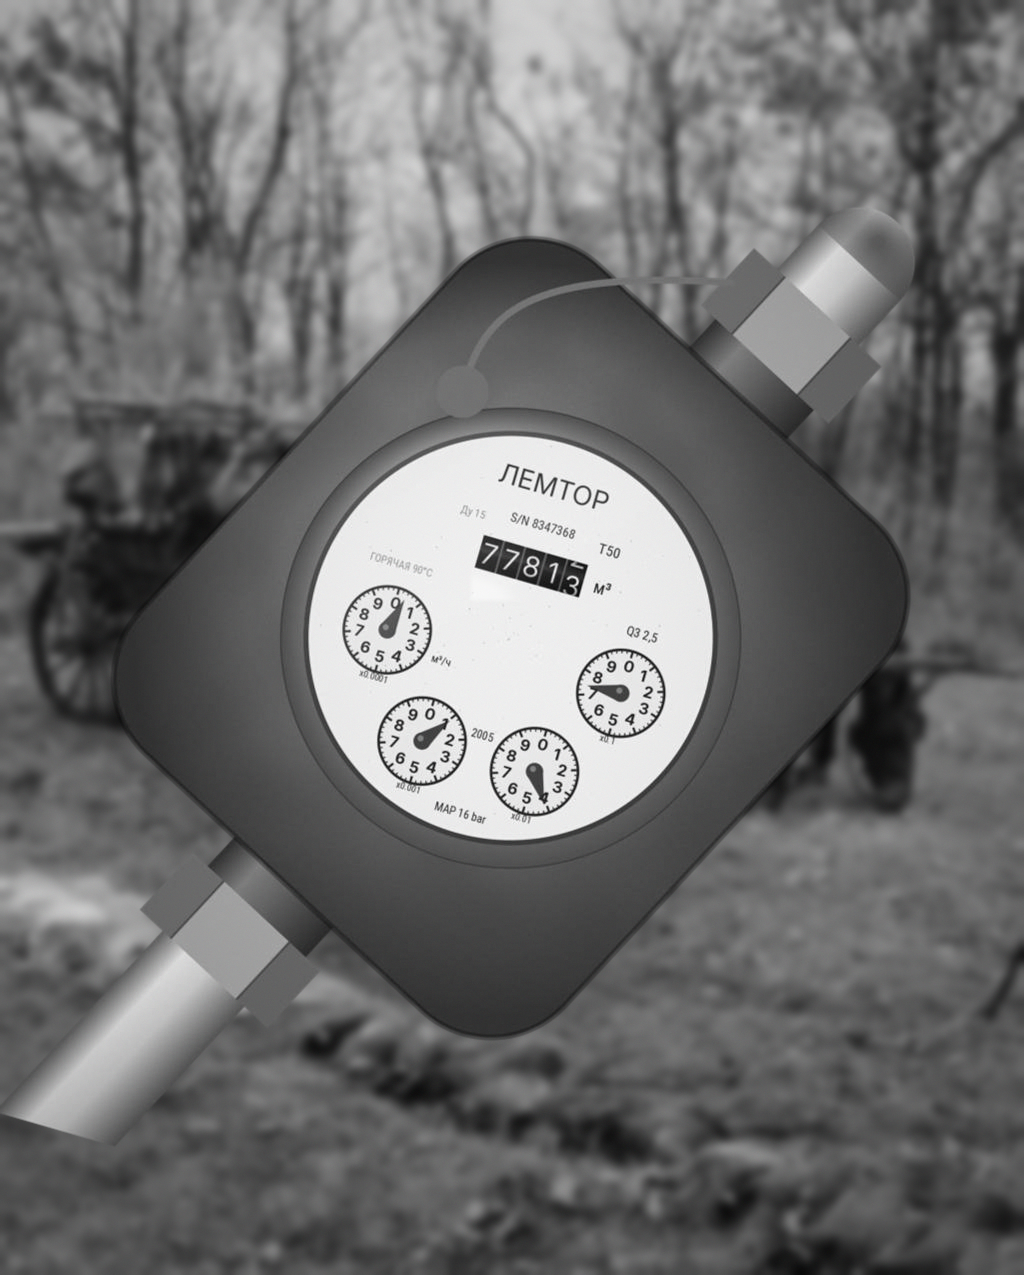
77812.7410 m³
